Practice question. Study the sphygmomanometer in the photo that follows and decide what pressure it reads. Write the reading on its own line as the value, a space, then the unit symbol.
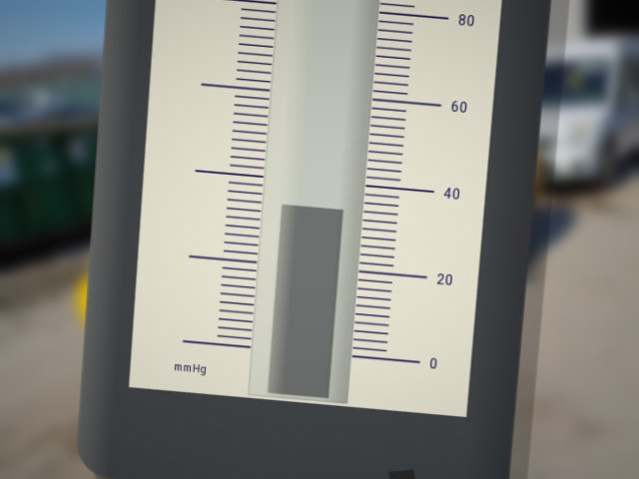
34 mmHg
